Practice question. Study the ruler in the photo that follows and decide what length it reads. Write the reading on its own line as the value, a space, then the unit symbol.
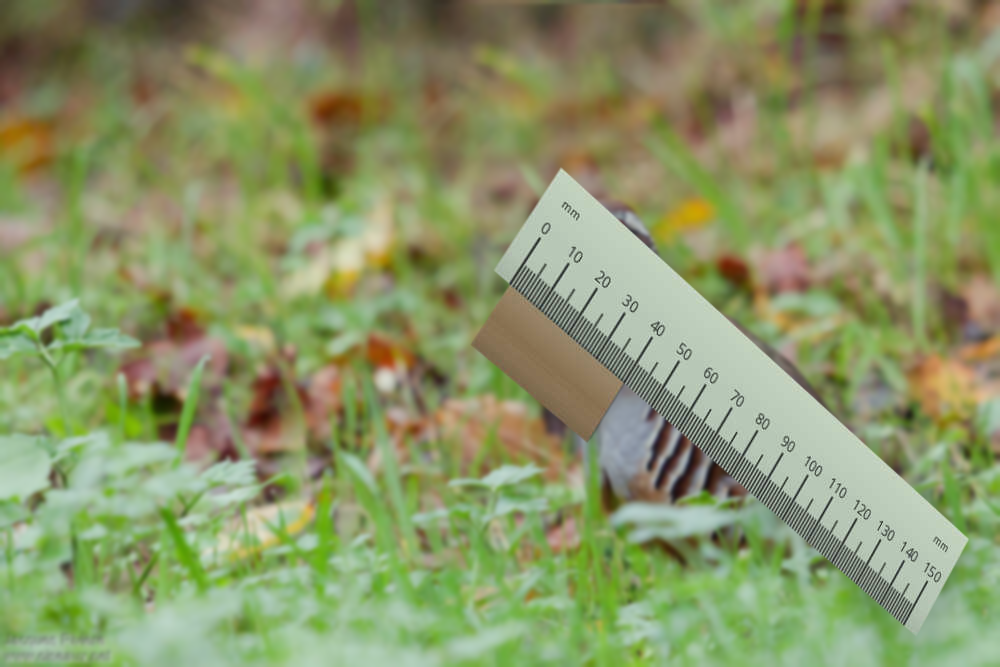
40 mm
